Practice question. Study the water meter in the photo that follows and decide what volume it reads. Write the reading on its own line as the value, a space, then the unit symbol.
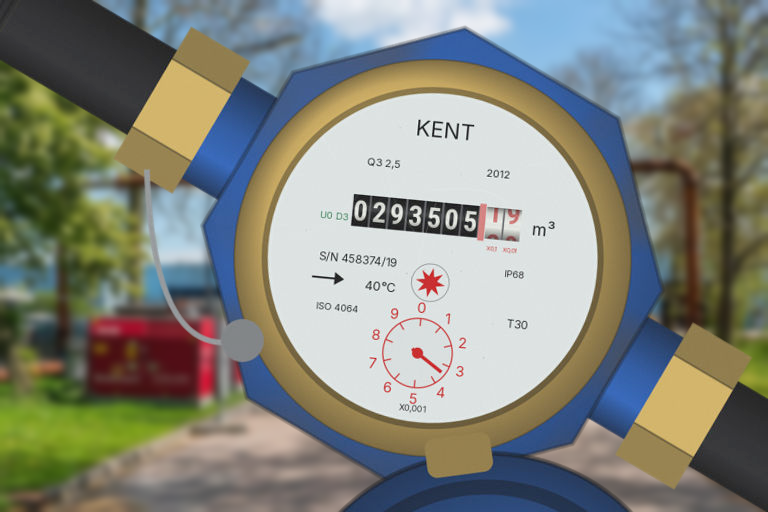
293505.193 m³
